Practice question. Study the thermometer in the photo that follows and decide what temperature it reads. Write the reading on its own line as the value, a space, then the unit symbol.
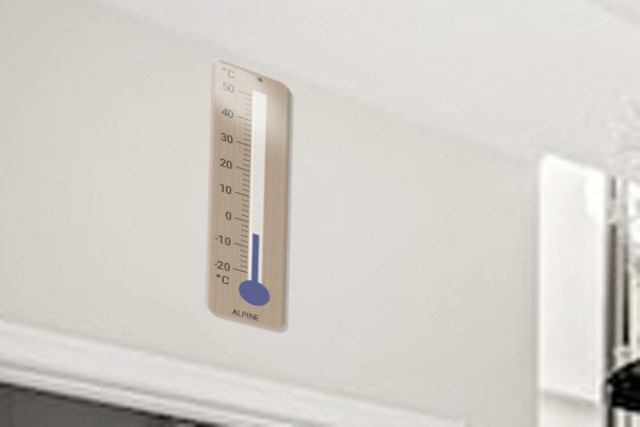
-4 °C
